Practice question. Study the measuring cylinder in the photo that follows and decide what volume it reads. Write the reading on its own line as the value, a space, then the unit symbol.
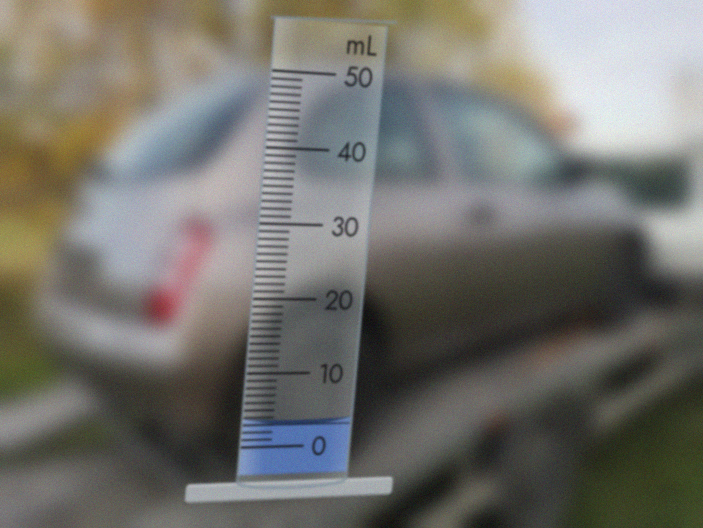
3 mL
